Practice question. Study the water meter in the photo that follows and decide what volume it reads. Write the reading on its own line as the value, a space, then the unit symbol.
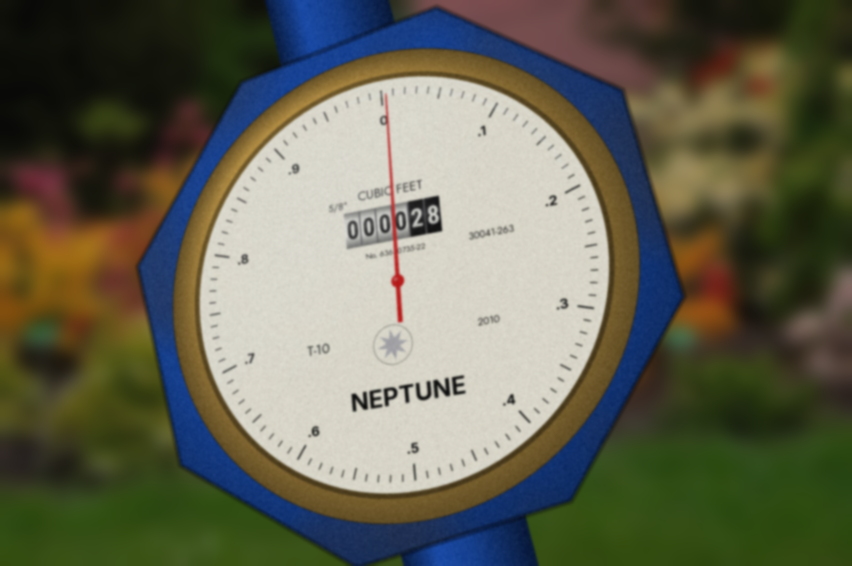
28.00 ft³
